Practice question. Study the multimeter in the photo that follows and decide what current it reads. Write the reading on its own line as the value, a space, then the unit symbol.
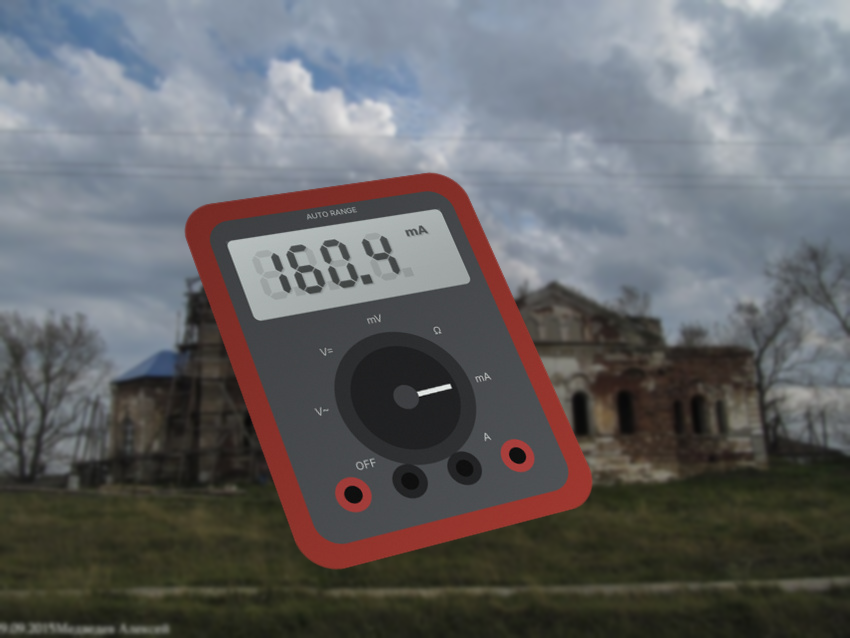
160.4 mA
